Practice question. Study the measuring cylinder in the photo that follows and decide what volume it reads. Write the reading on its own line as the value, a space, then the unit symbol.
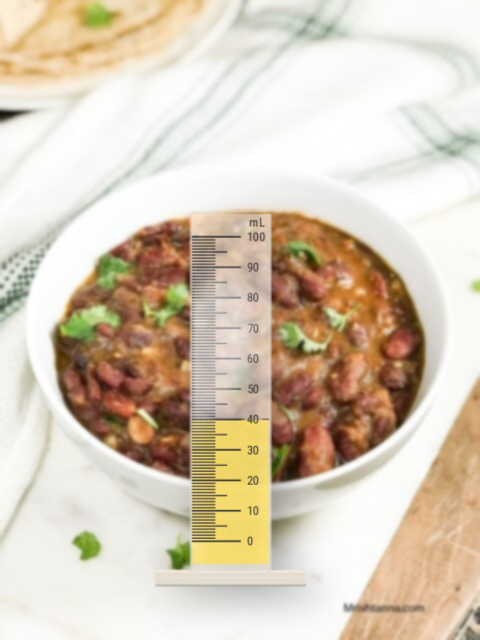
40 mL
